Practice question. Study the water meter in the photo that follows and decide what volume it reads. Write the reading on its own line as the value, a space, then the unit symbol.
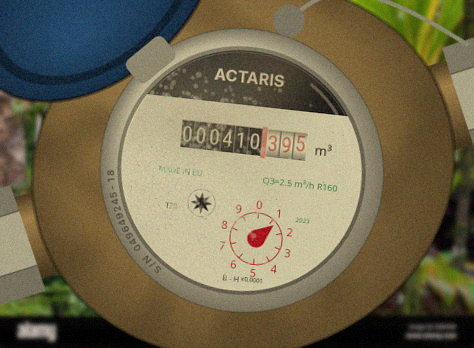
410.3951 m³
